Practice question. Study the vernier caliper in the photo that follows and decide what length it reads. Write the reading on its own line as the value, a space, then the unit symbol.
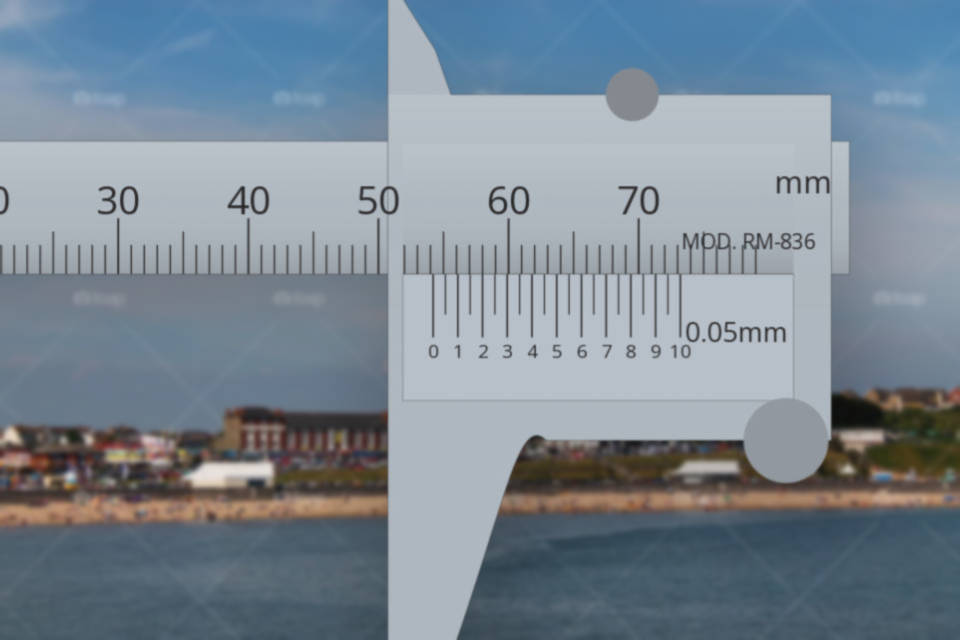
54.2 mm
